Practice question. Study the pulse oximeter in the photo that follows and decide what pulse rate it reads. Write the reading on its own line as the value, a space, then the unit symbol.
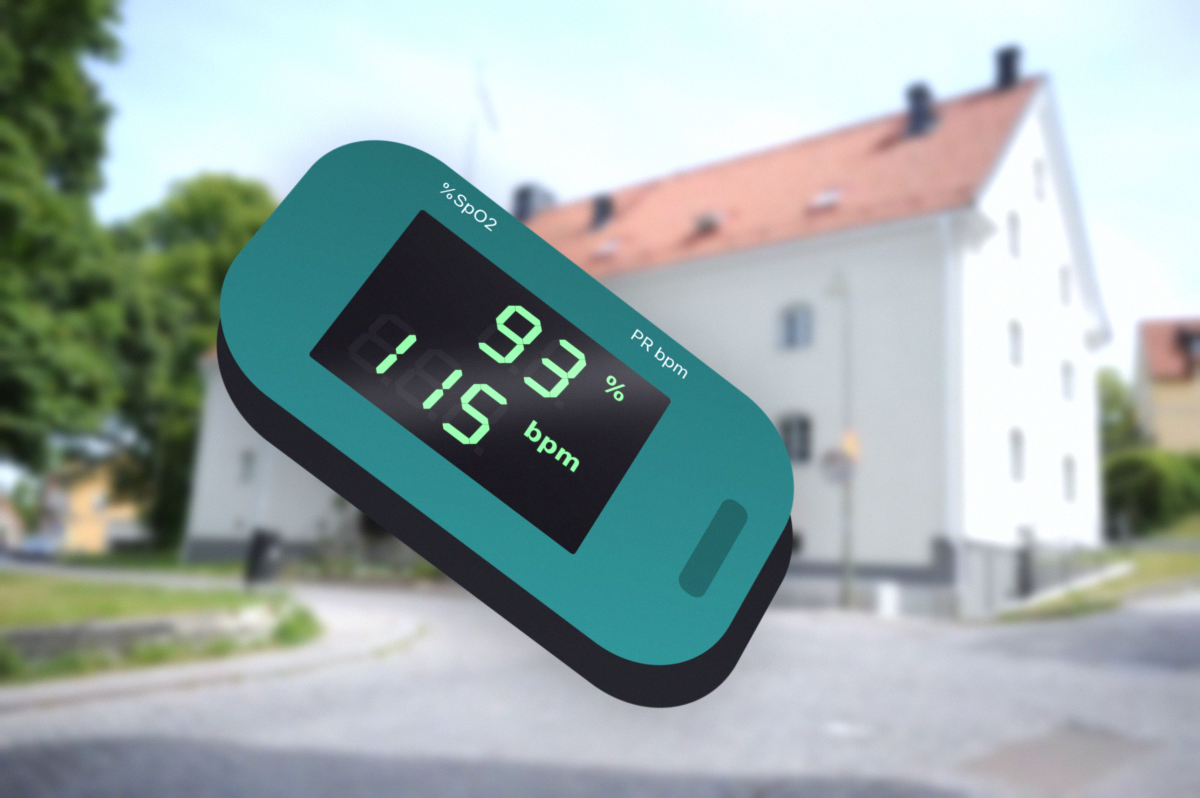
115 bpm
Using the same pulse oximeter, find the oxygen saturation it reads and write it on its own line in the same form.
93 %
